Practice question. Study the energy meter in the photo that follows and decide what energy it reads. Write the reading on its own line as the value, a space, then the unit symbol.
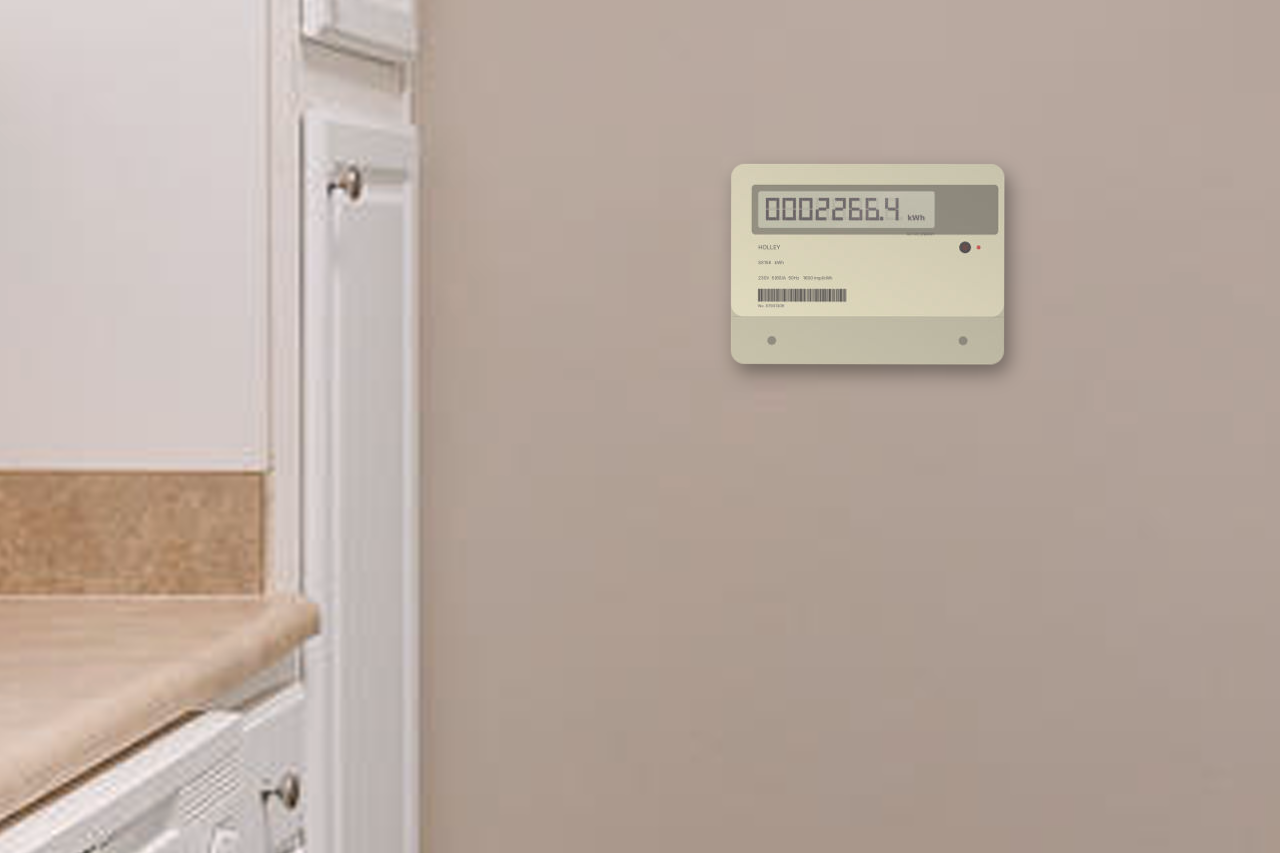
2266.4 kWh
